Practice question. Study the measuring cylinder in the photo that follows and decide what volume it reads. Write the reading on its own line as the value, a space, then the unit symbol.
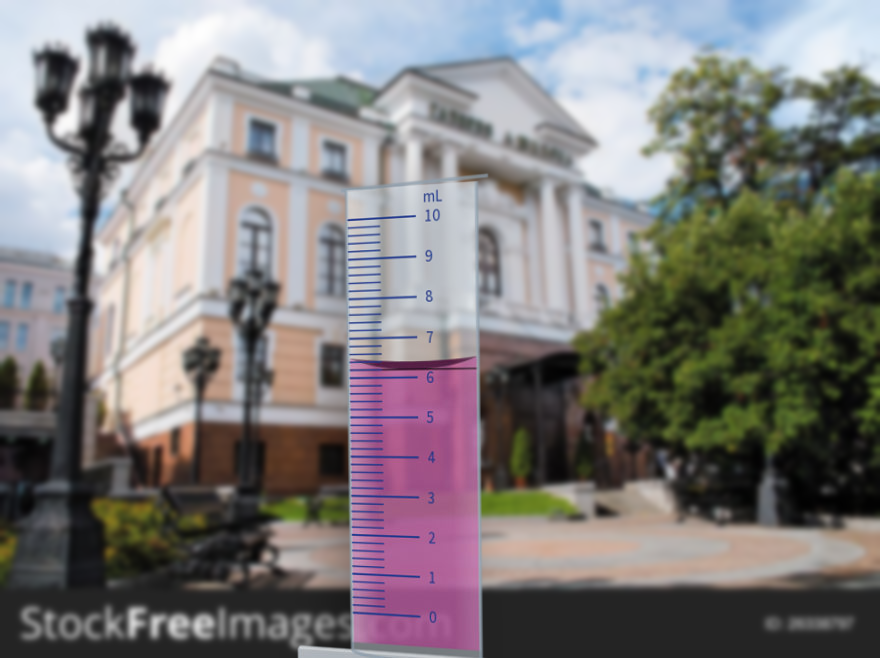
6.2 mL
